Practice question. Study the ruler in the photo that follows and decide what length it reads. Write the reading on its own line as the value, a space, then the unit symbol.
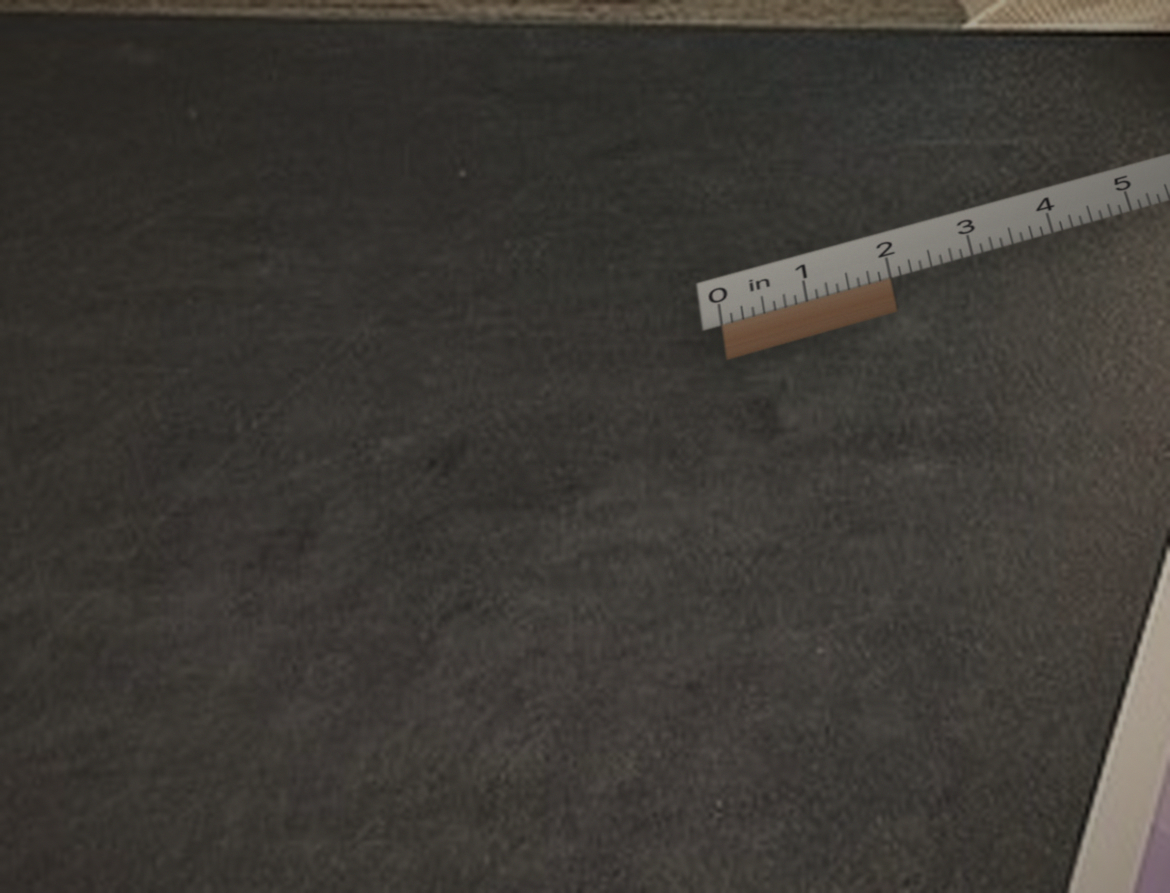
2 in
